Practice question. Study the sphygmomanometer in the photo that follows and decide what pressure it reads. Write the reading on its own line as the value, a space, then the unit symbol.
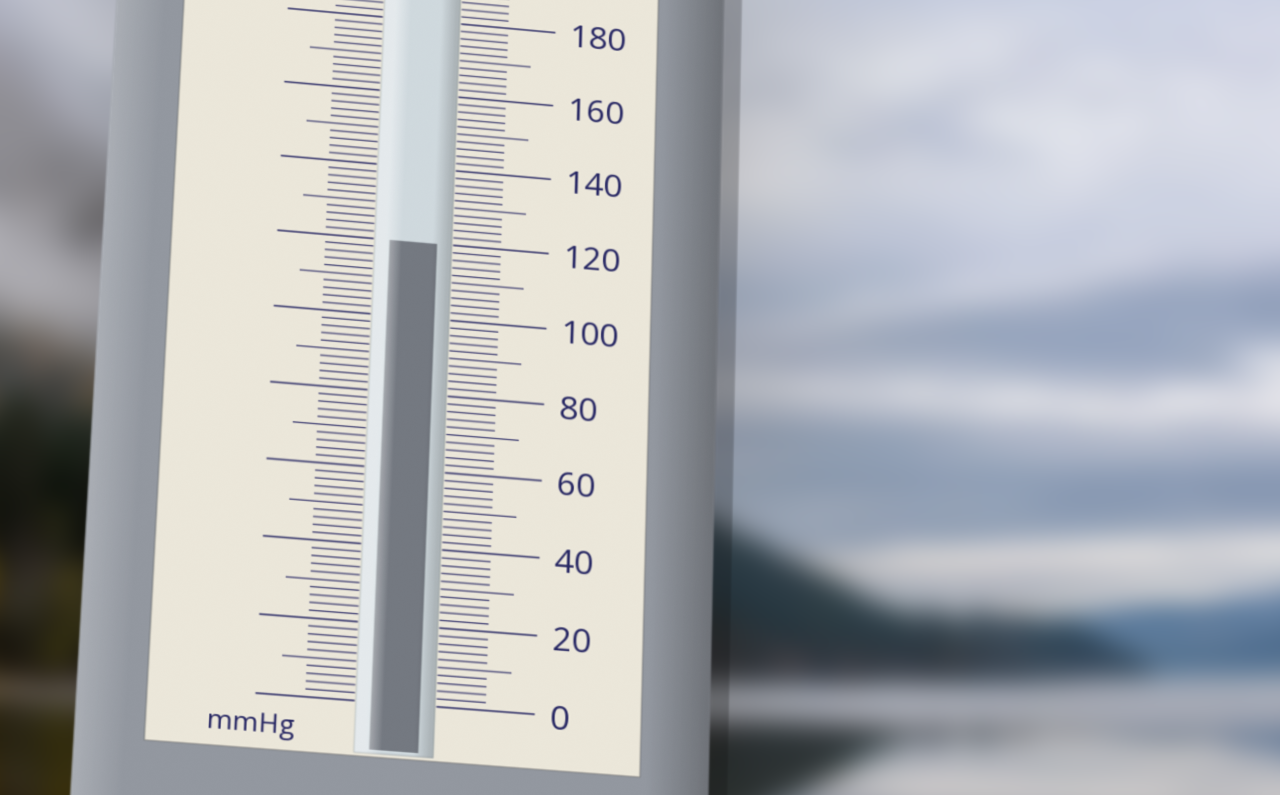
120 mmHg
